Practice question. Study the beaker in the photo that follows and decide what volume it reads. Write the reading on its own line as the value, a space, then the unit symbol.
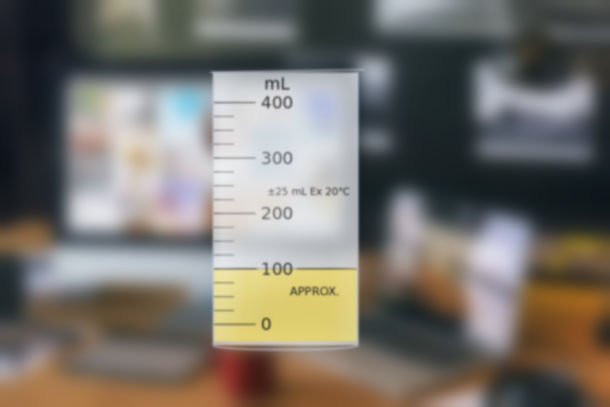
100 mL
